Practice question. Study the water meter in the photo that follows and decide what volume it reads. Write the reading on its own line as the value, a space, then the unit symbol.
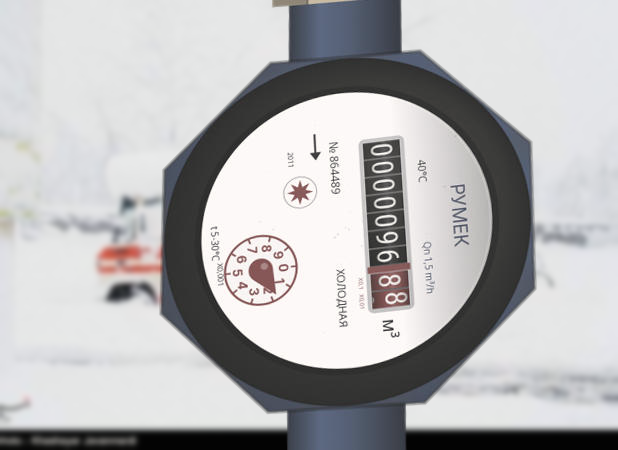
96.881 m³
